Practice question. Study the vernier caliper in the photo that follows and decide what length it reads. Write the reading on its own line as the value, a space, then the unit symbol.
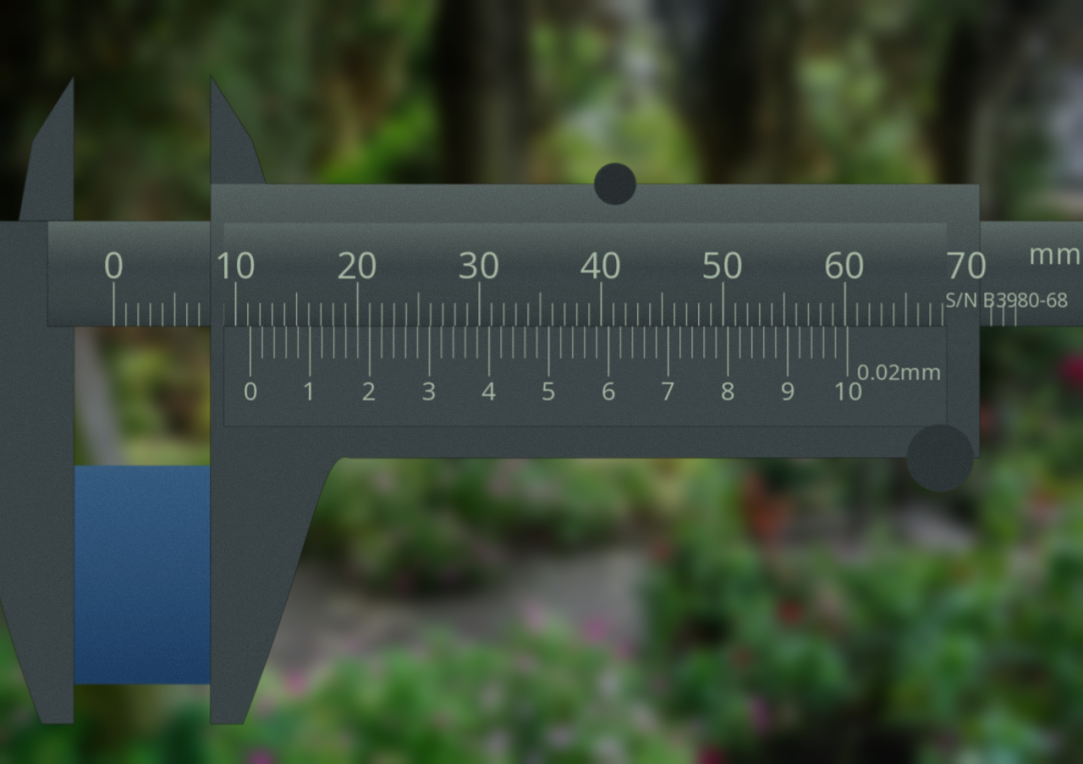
11.2 mm
